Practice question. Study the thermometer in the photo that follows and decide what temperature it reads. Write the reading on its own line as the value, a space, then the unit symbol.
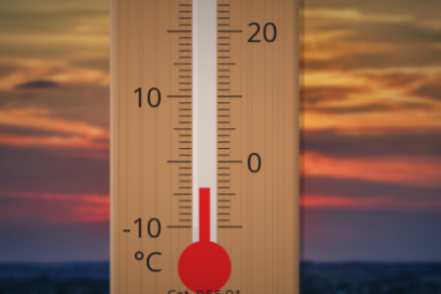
-4 °C
